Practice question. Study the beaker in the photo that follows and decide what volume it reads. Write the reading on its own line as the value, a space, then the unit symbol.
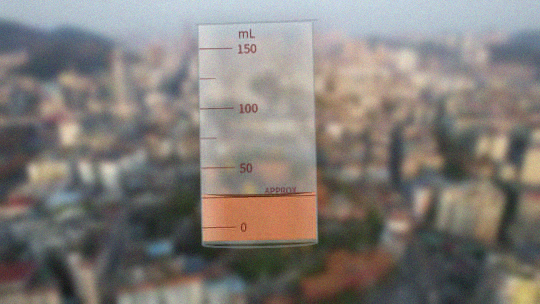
25 mL
